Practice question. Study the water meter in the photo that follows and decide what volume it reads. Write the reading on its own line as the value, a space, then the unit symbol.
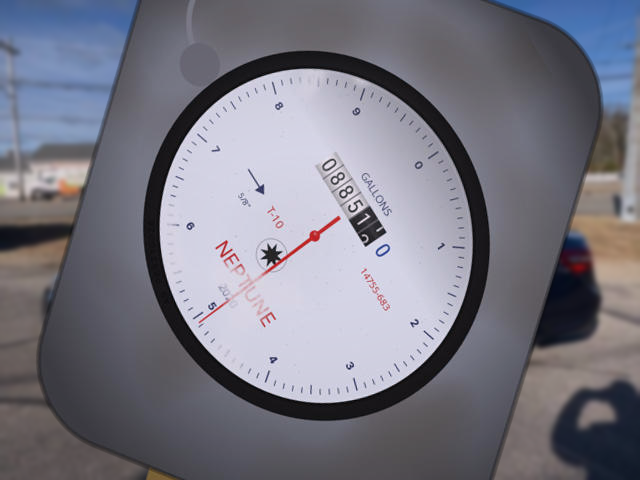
885114.9 gal
